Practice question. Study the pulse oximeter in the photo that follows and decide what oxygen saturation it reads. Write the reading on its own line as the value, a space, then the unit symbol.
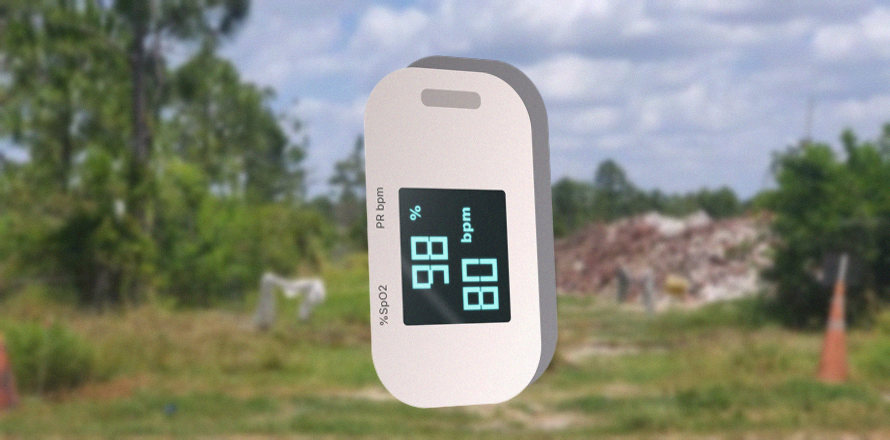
98 %
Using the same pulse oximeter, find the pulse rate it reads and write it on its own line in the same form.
80 bpm
